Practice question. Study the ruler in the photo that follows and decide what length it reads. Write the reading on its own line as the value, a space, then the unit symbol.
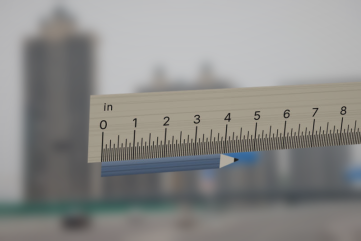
4.5 in
